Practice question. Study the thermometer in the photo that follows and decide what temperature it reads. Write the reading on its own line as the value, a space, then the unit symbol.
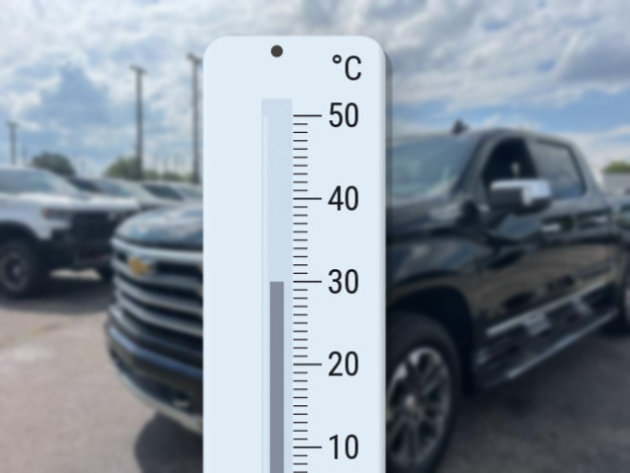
30 °C
